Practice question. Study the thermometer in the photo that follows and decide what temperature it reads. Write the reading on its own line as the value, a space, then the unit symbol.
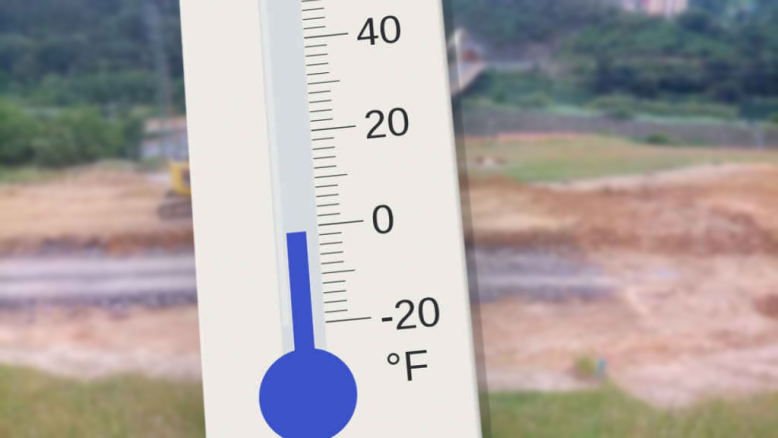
-1 °F
